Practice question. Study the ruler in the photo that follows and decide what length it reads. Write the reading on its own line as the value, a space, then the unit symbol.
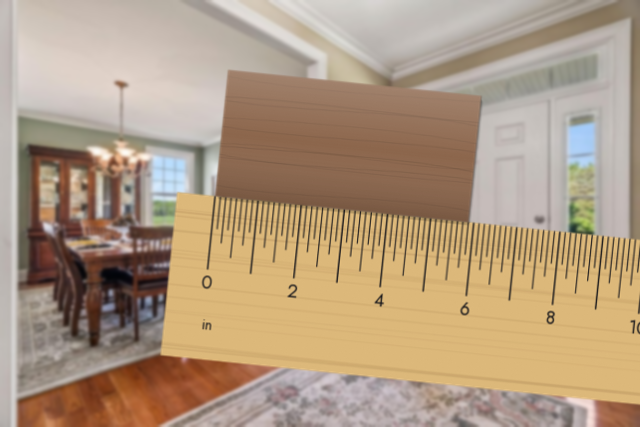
5.875 in
